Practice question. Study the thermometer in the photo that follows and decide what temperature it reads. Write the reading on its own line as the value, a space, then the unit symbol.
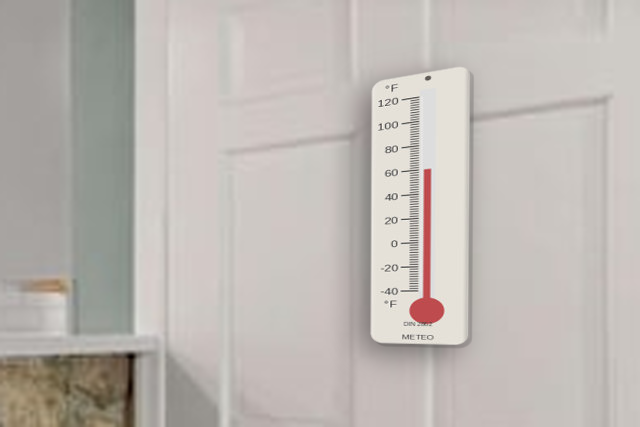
60 °F
